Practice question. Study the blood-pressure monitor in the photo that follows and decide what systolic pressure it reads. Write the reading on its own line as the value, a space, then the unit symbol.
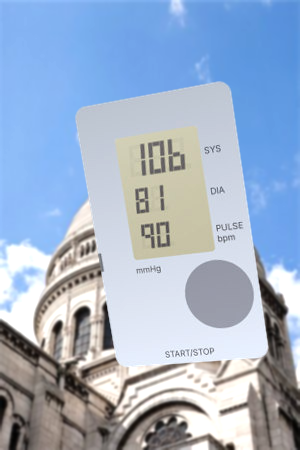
106 mmHg
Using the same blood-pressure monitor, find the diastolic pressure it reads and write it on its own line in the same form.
81 mmHg
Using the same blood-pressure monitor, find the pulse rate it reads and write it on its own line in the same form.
90 bpm
